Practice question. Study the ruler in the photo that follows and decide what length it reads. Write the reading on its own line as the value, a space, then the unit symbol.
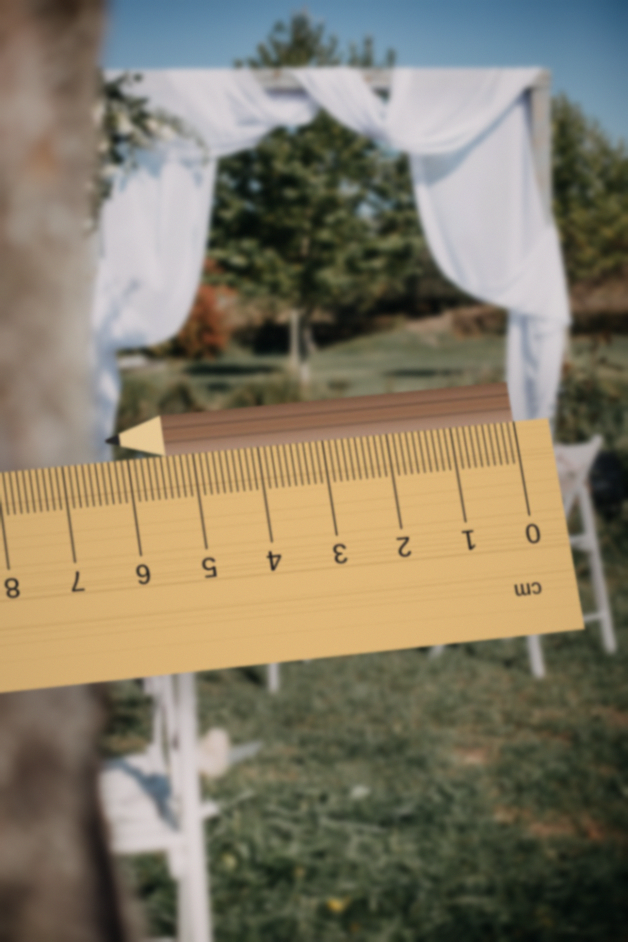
6.3 cm
